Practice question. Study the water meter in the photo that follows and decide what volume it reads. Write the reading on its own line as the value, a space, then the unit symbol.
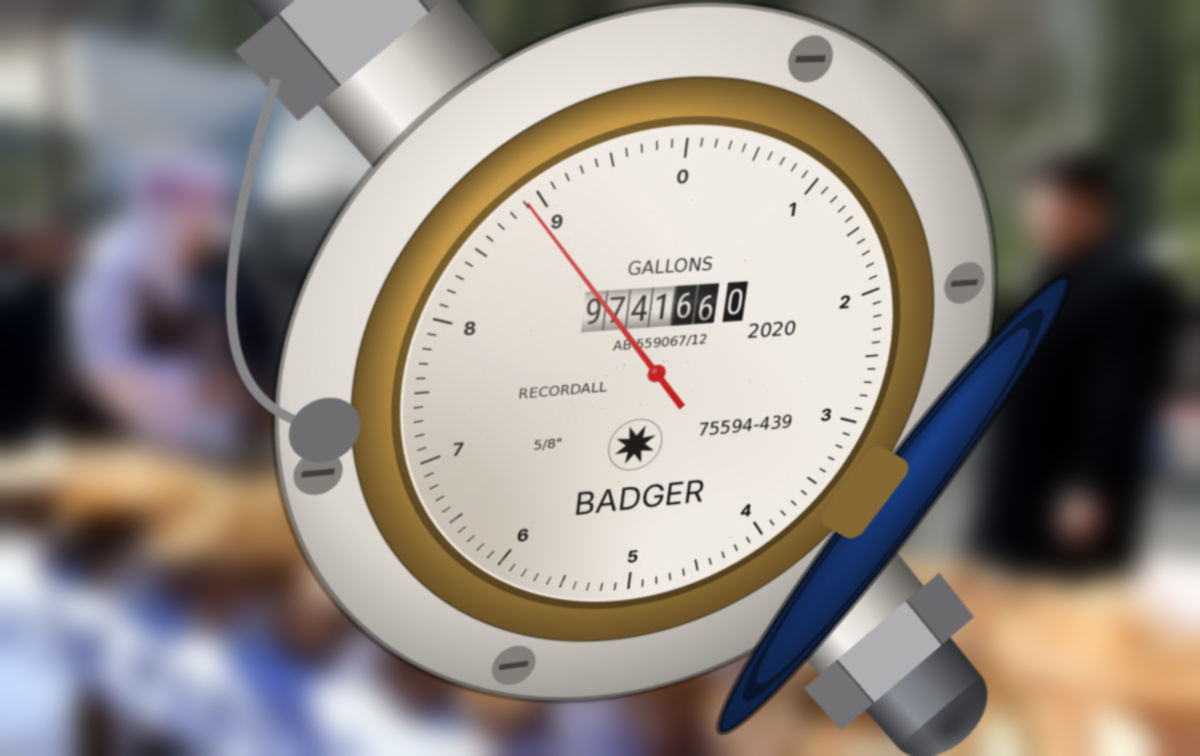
9741658.9 gal
